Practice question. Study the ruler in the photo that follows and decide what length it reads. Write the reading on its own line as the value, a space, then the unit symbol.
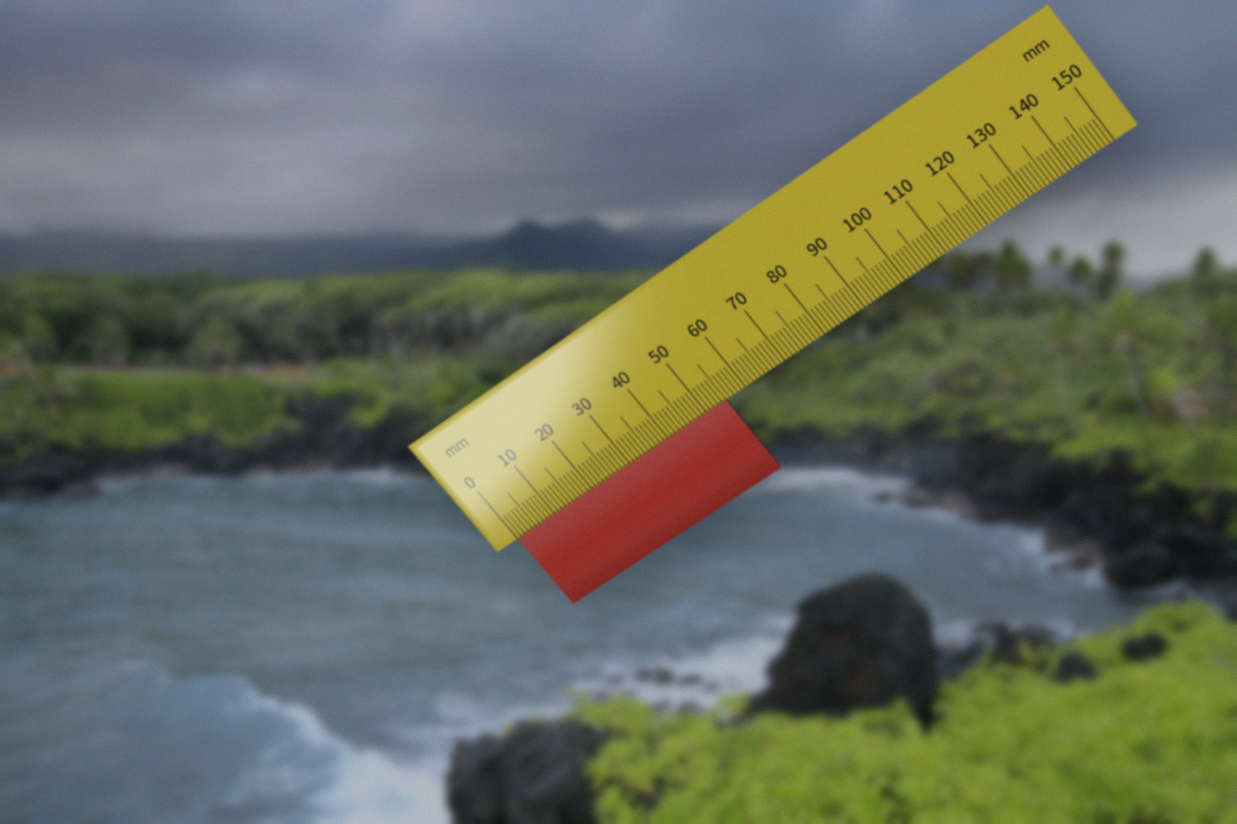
55 mm
